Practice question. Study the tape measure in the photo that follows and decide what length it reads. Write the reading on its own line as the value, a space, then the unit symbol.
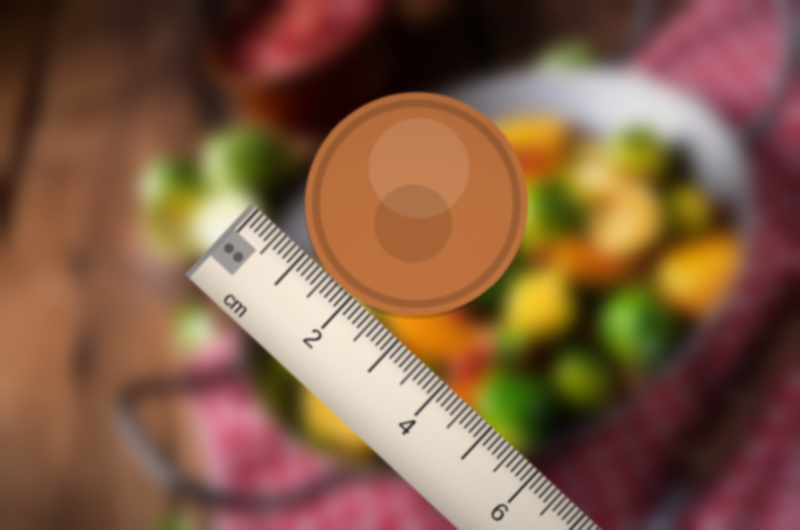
3.5 cm
